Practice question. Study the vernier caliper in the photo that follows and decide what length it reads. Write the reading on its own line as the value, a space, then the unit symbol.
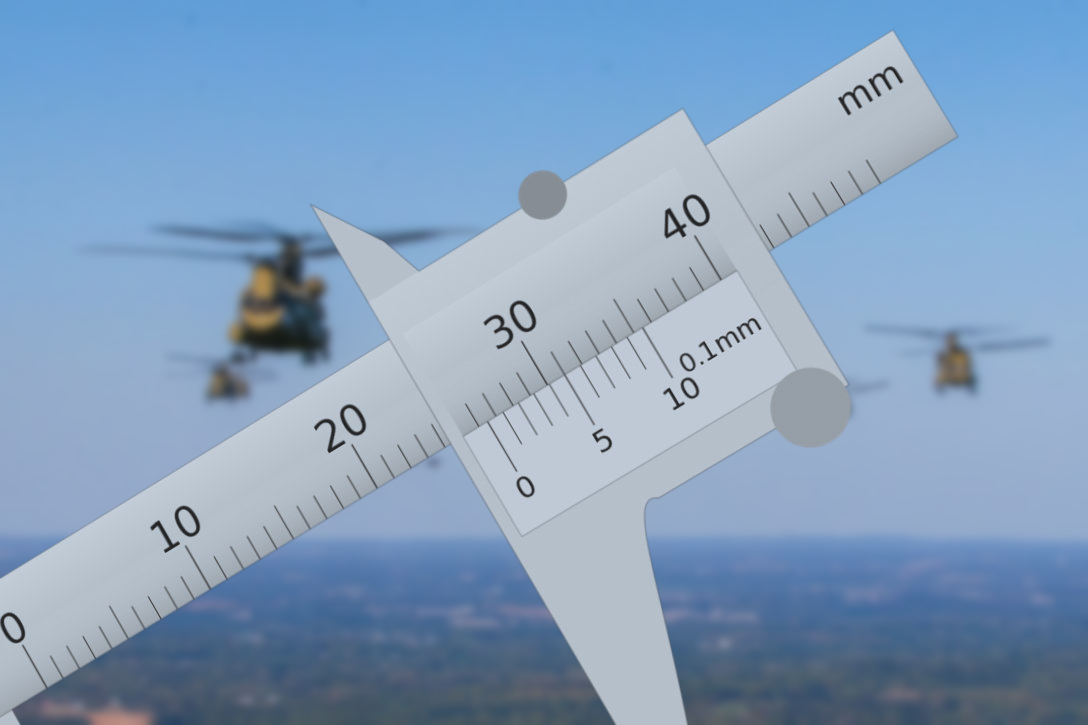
26.5 mm
